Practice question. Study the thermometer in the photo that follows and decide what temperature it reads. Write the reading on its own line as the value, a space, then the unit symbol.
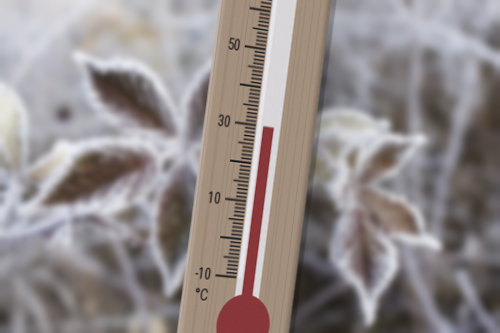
30 °C
